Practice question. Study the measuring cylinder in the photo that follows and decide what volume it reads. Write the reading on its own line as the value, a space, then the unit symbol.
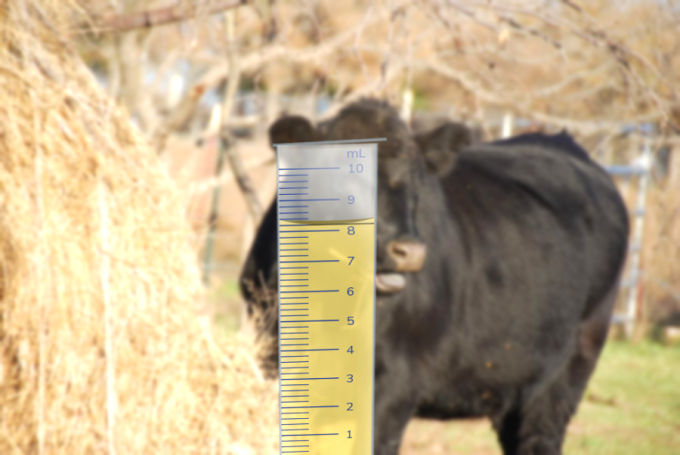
8.2 mL
